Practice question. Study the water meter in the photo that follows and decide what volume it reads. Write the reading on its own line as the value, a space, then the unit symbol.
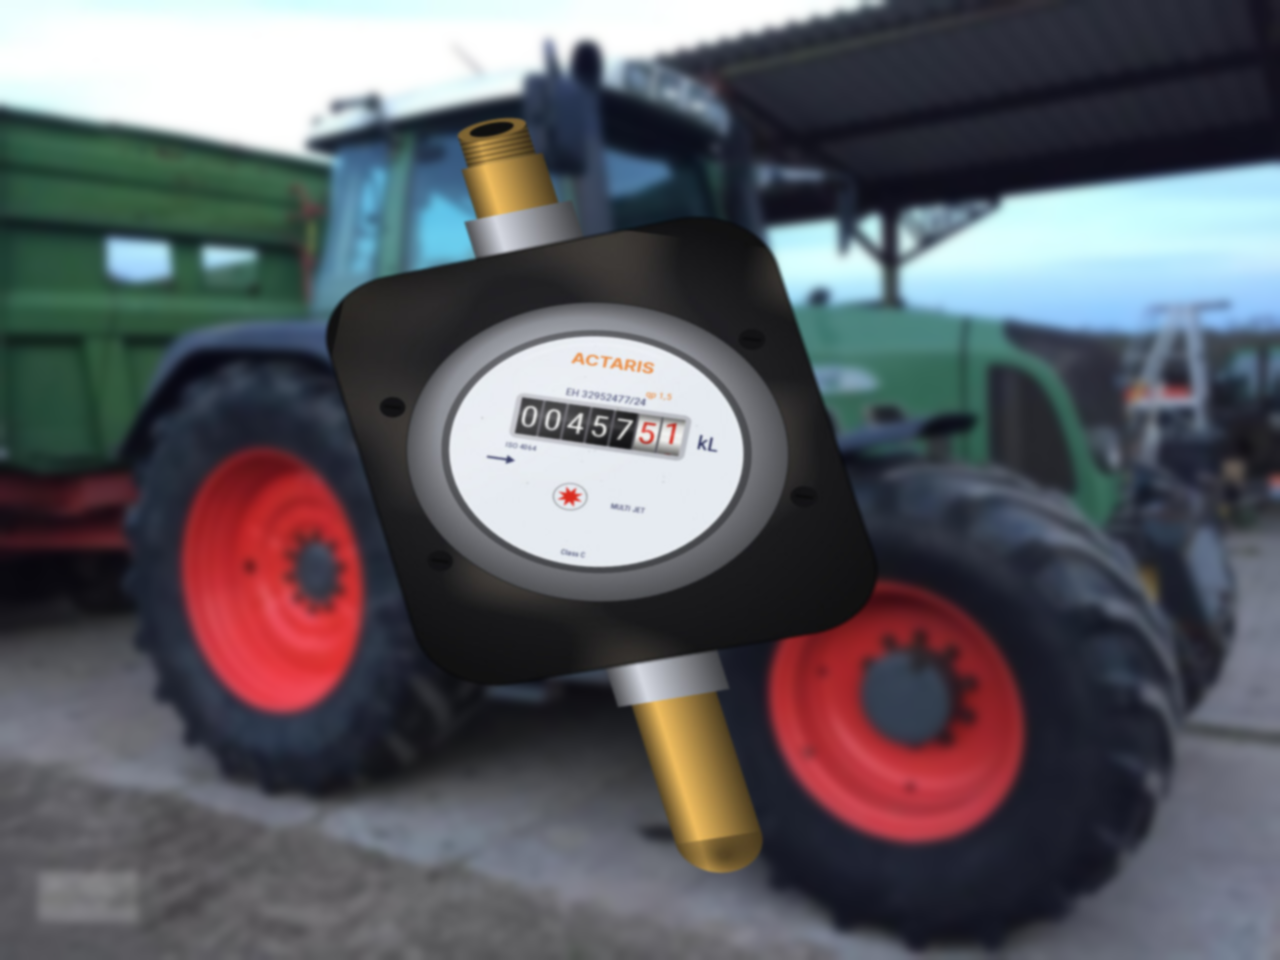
457.51 kL
